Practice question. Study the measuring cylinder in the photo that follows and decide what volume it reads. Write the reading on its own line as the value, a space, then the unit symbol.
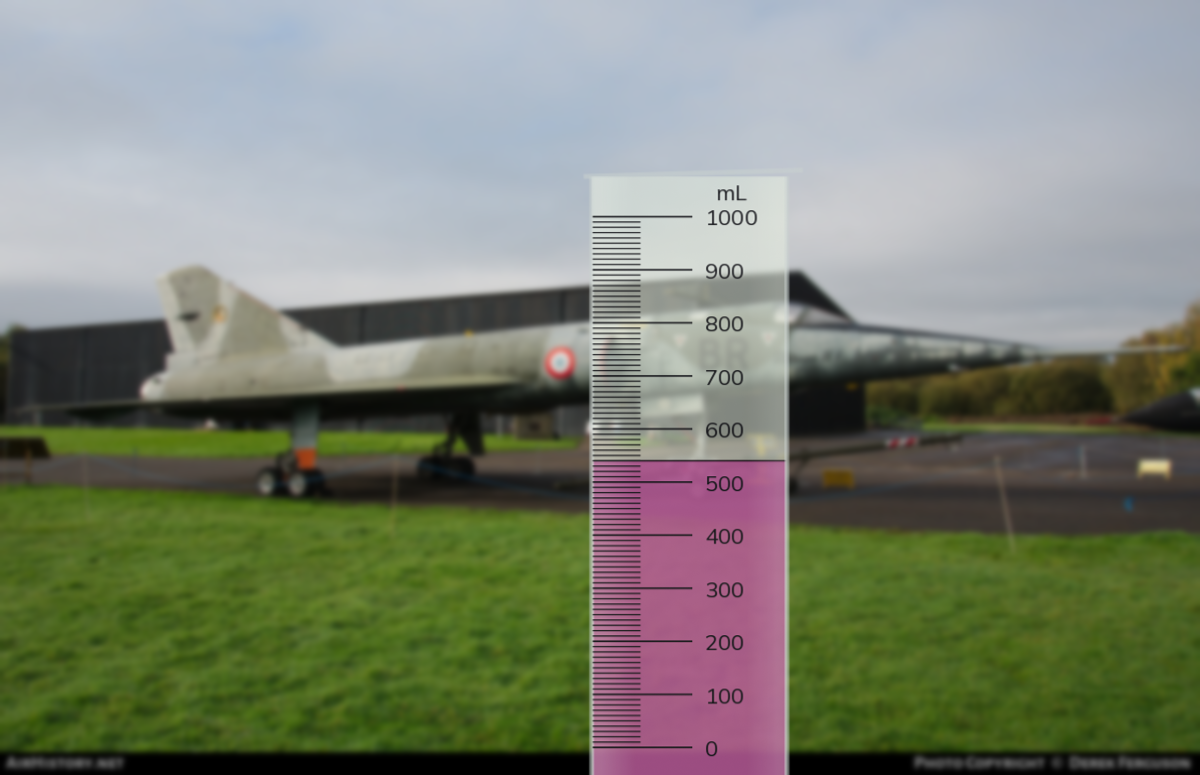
540 mL
